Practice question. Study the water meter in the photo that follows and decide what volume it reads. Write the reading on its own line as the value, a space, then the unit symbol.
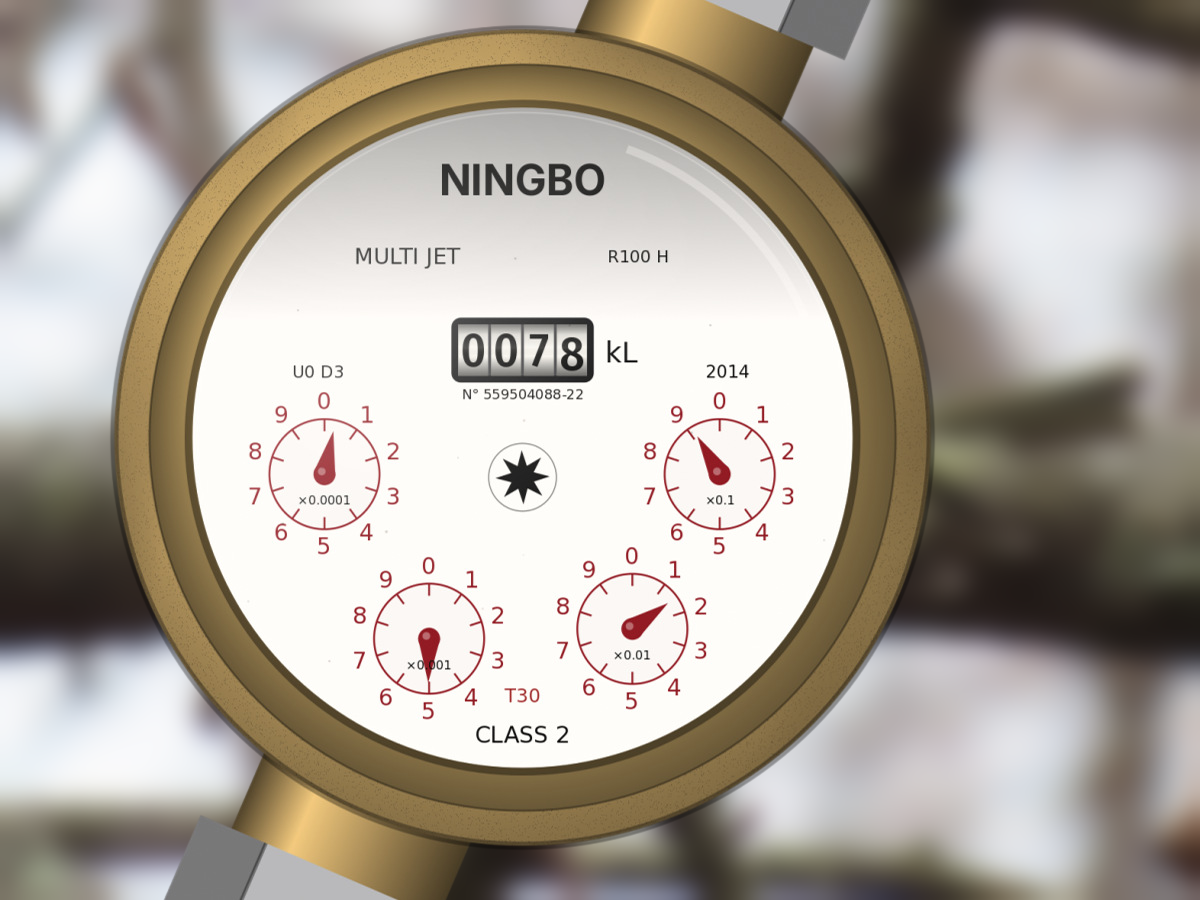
77.9150 kL
